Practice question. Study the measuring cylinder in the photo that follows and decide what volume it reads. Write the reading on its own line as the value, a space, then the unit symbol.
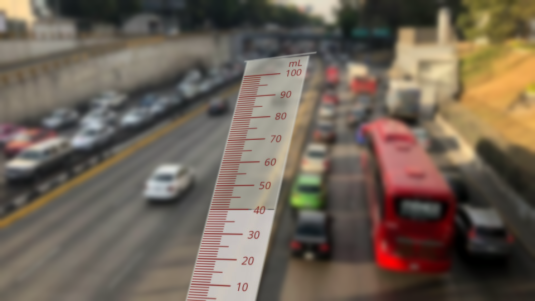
40 mL
